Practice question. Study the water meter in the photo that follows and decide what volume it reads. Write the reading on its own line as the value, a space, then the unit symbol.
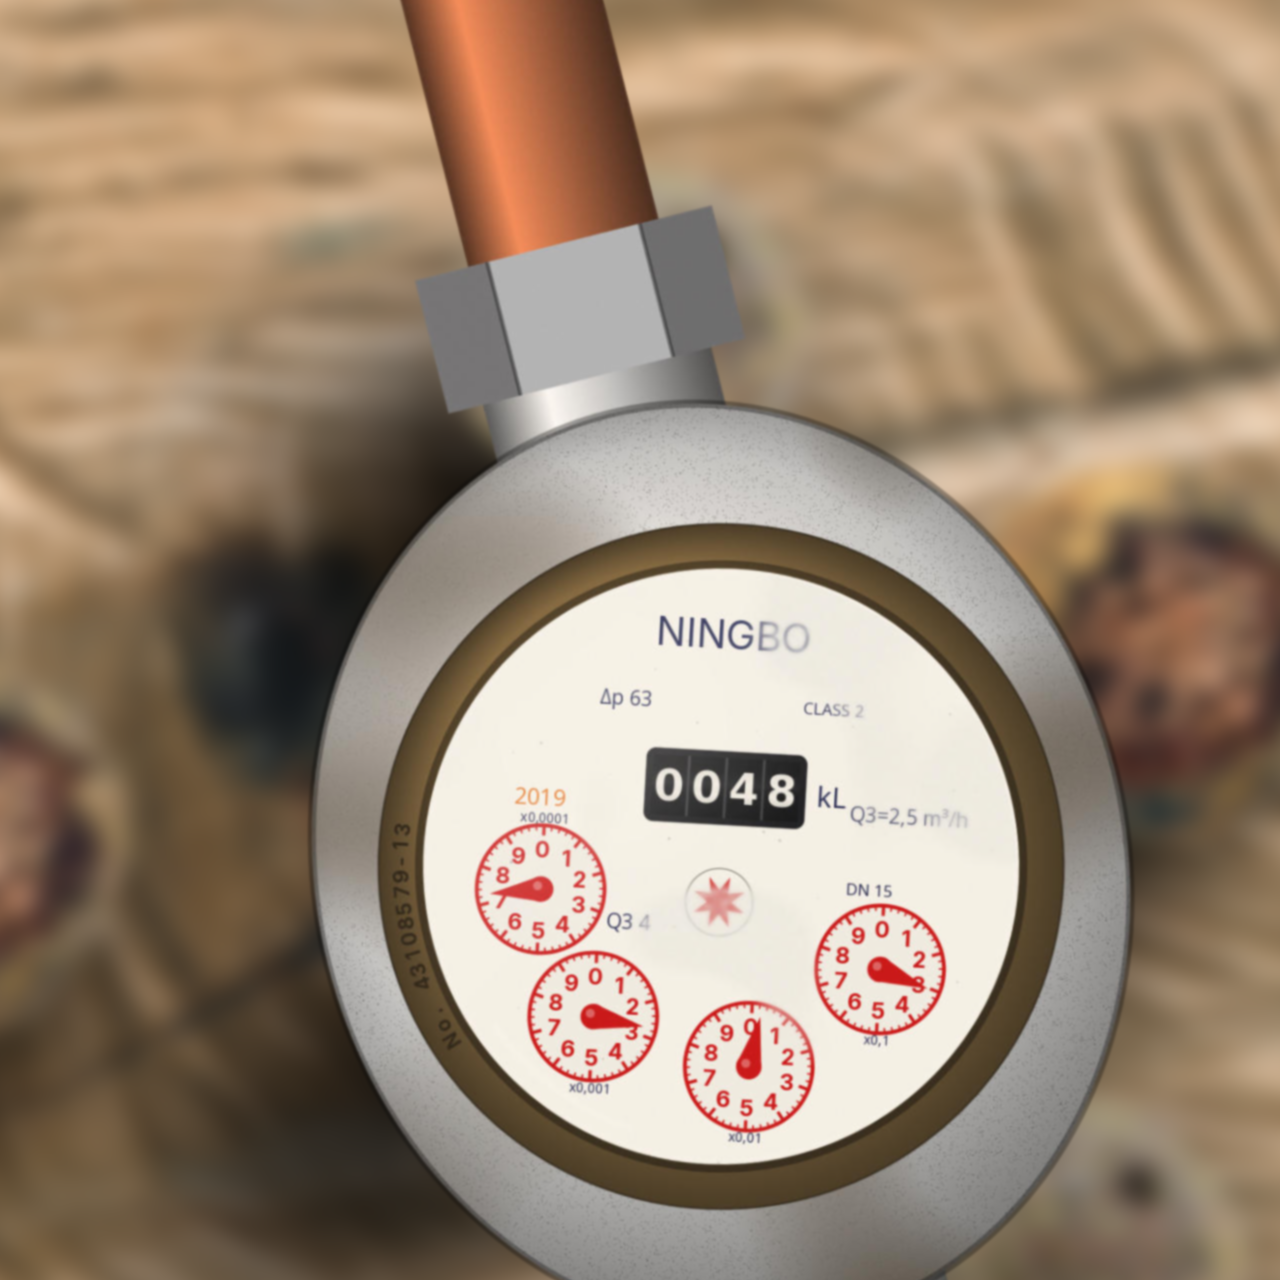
48.3027 kL
